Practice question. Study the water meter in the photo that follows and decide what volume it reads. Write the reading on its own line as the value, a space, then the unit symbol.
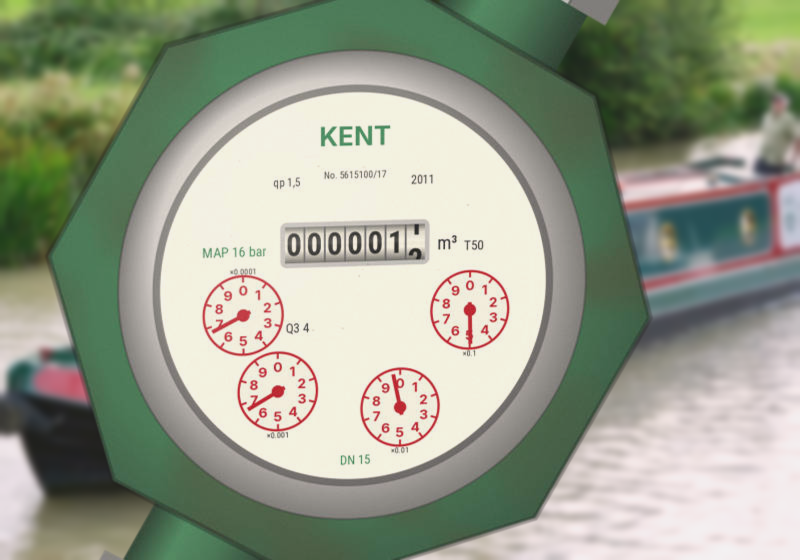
11.4966 m³
